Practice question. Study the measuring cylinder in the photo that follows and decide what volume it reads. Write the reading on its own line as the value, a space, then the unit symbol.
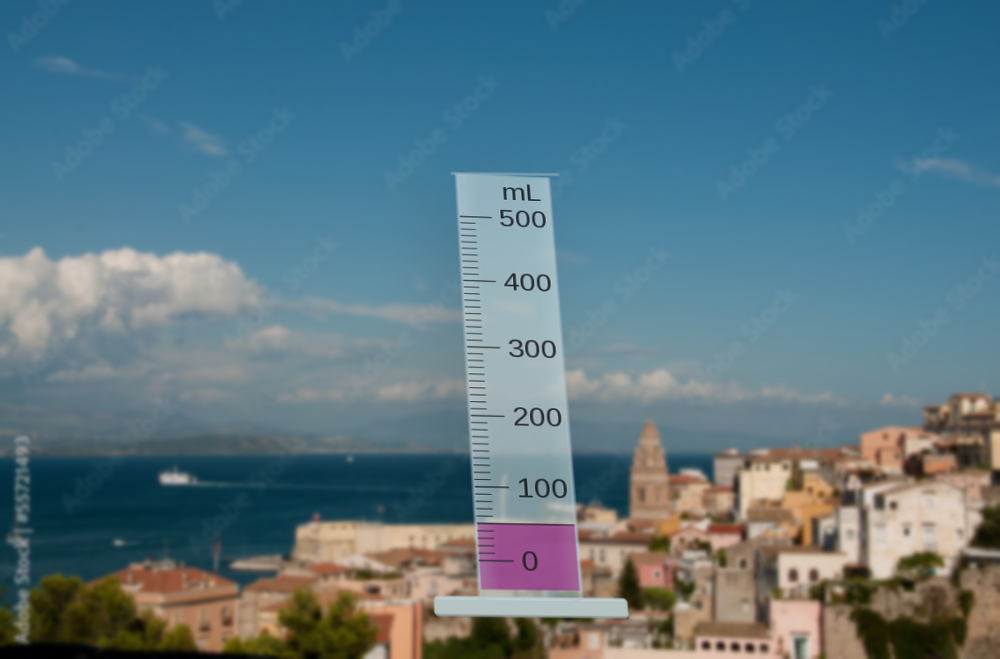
50 mL
